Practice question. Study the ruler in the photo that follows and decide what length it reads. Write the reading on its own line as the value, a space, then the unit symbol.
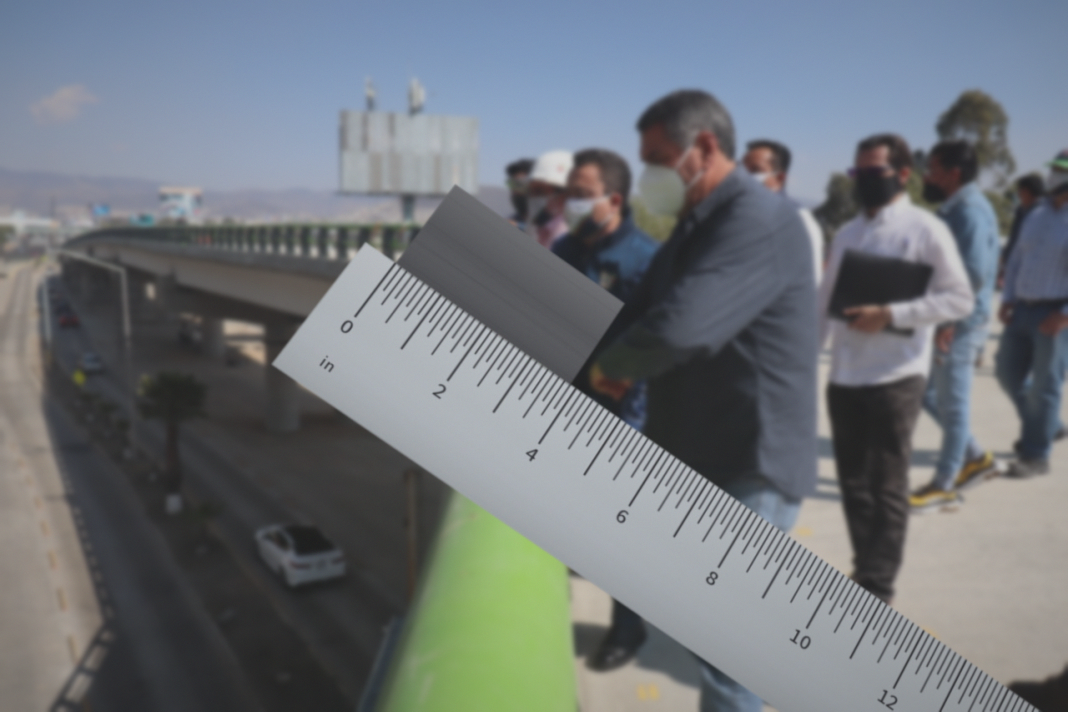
3.875 in
